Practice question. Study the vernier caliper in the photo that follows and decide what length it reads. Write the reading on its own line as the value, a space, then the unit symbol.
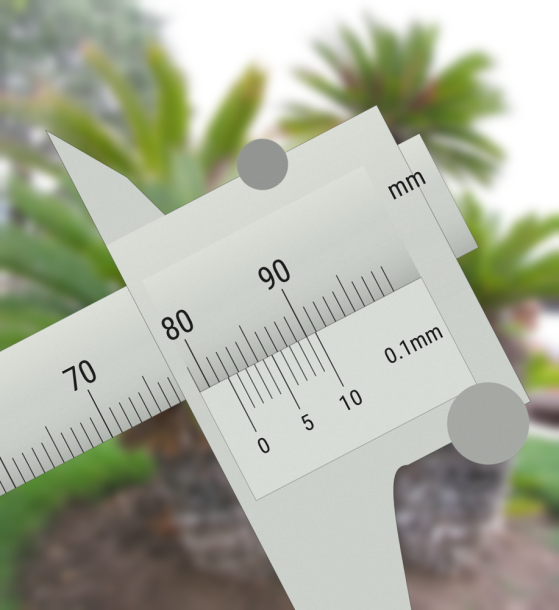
81.9 mm
